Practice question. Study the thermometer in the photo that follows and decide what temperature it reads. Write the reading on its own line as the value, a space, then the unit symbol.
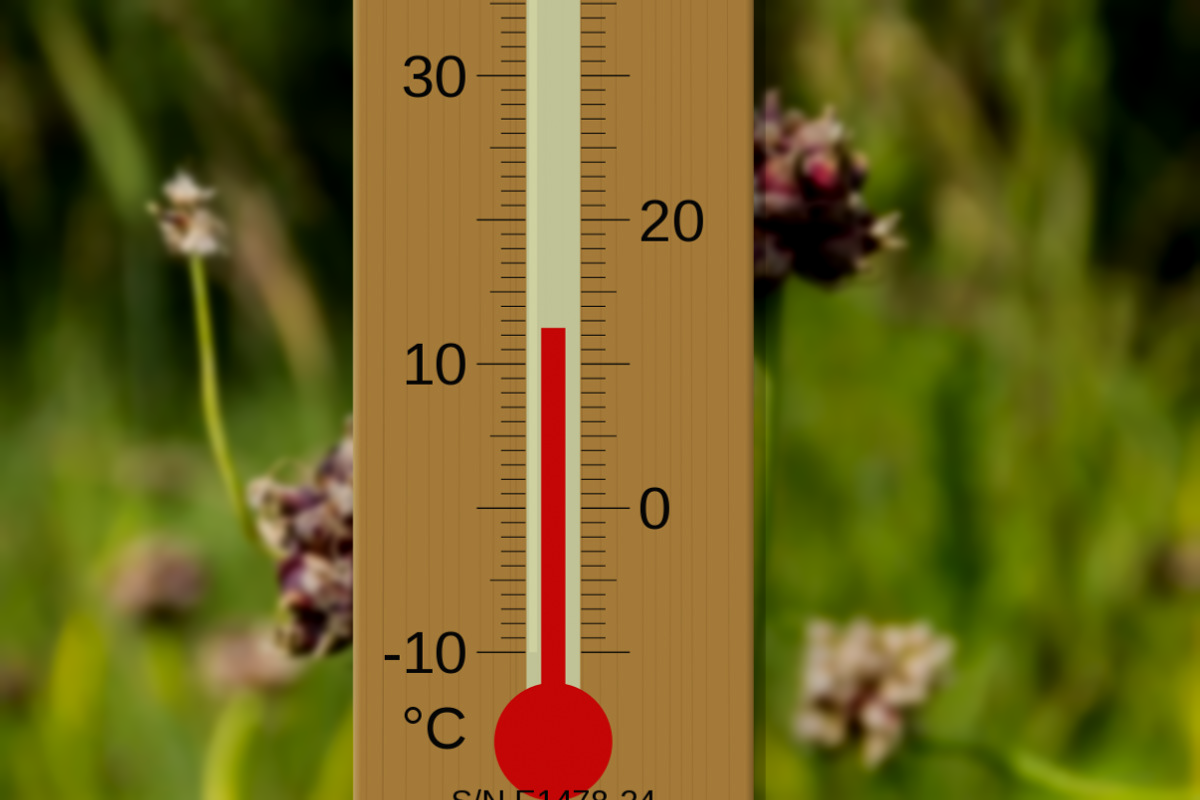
12.5 °C
